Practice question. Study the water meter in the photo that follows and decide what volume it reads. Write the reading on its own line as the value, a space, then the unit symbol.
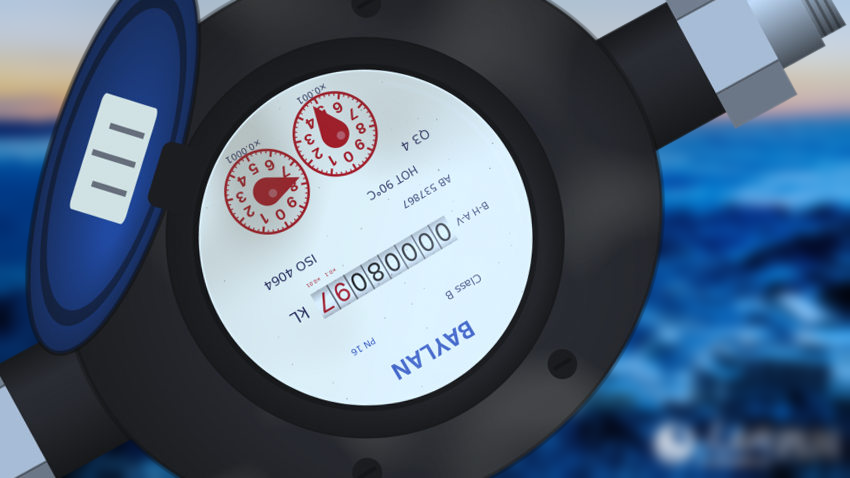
80.9747 kL
